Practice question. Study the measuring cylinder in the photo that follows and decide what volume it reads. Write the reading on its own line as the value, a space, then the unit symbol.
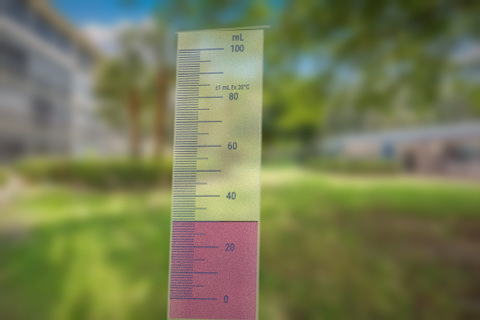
30 mL
